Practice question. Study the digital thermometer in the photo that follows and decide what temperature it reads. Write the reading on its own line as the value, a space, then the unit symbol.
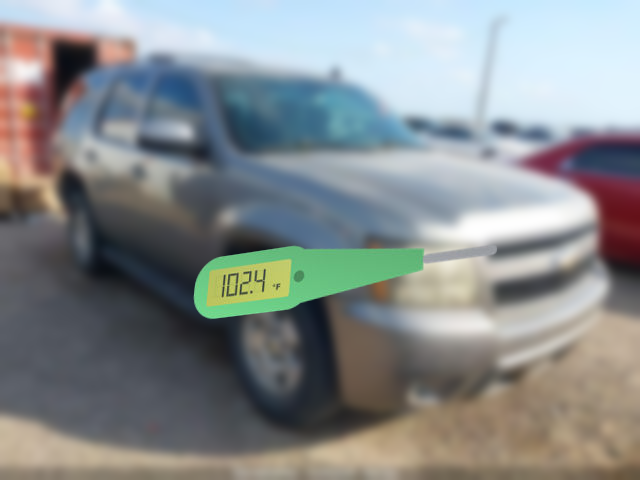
102.4 °F
